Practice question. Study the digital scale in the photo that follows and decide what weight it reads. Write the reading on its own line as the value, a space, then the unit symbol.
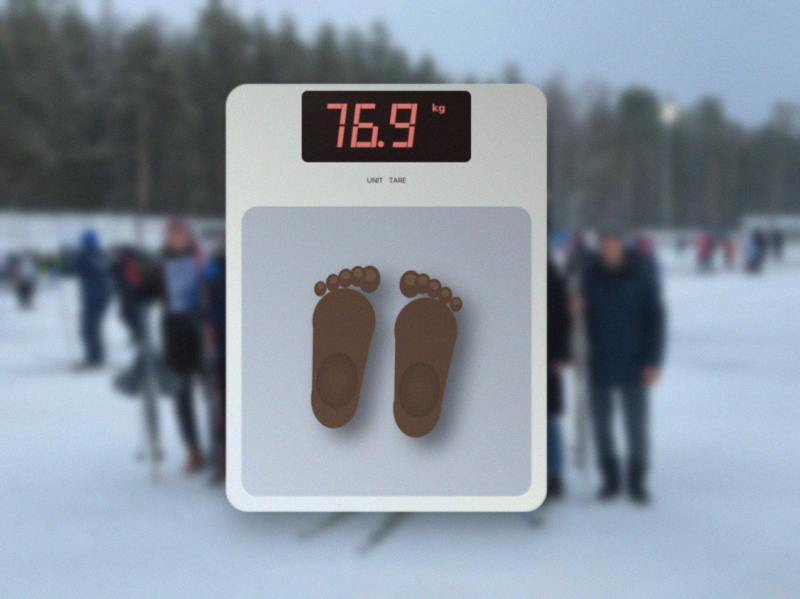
76.9 kg
